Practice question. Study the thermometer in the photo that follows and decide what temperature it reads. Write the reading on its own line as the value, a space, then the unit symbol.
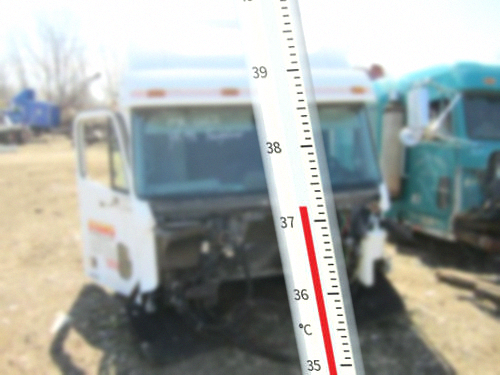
37.2 °C
